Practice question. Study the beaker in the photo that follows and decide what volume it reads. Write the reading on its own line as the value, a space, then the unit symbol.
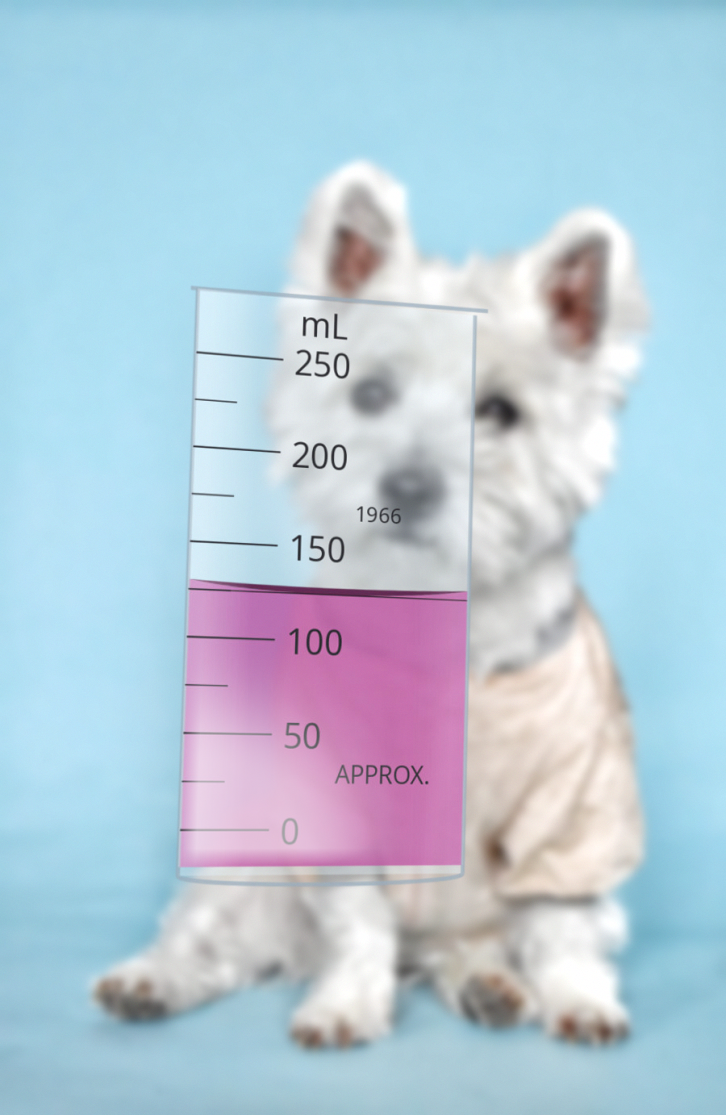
125 mL
